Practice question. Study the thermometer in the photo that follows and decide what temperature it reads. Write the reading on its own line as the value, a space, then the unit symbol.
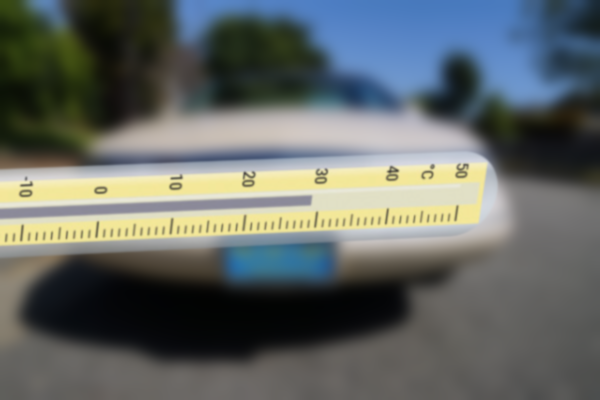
29 °C
